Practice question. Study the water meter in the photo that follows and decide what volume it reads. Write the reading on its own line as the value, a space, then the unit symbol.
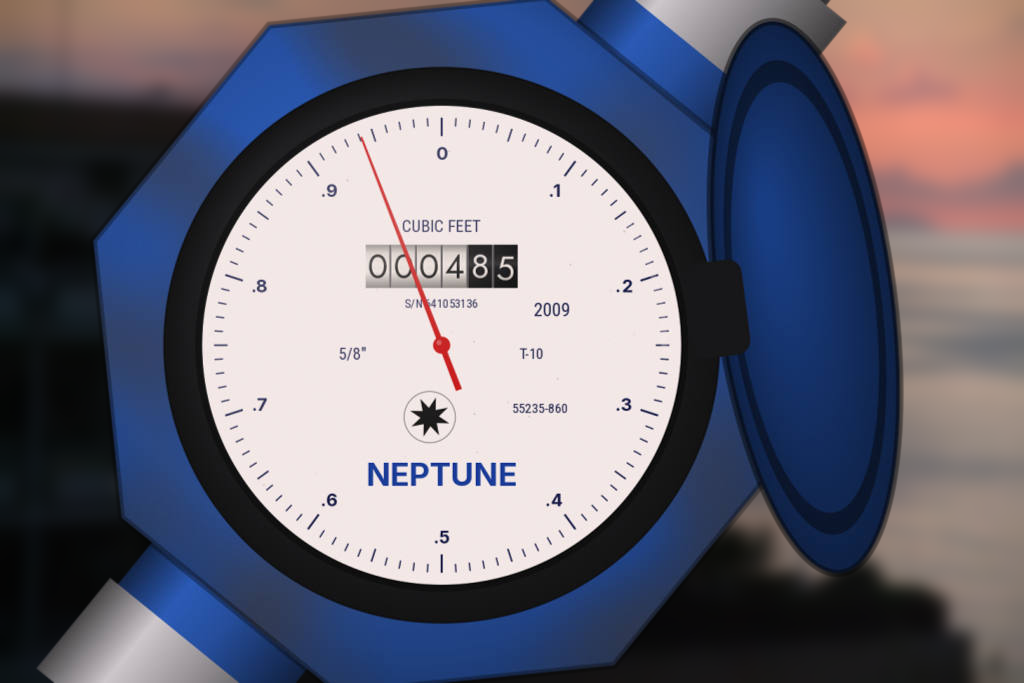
484.94 ft³
